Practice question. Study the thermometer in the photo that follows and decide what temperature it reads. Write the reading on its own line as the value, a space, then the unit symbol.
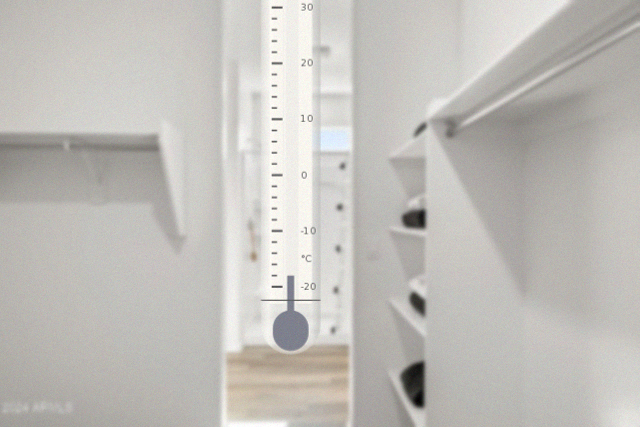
-18 °C
